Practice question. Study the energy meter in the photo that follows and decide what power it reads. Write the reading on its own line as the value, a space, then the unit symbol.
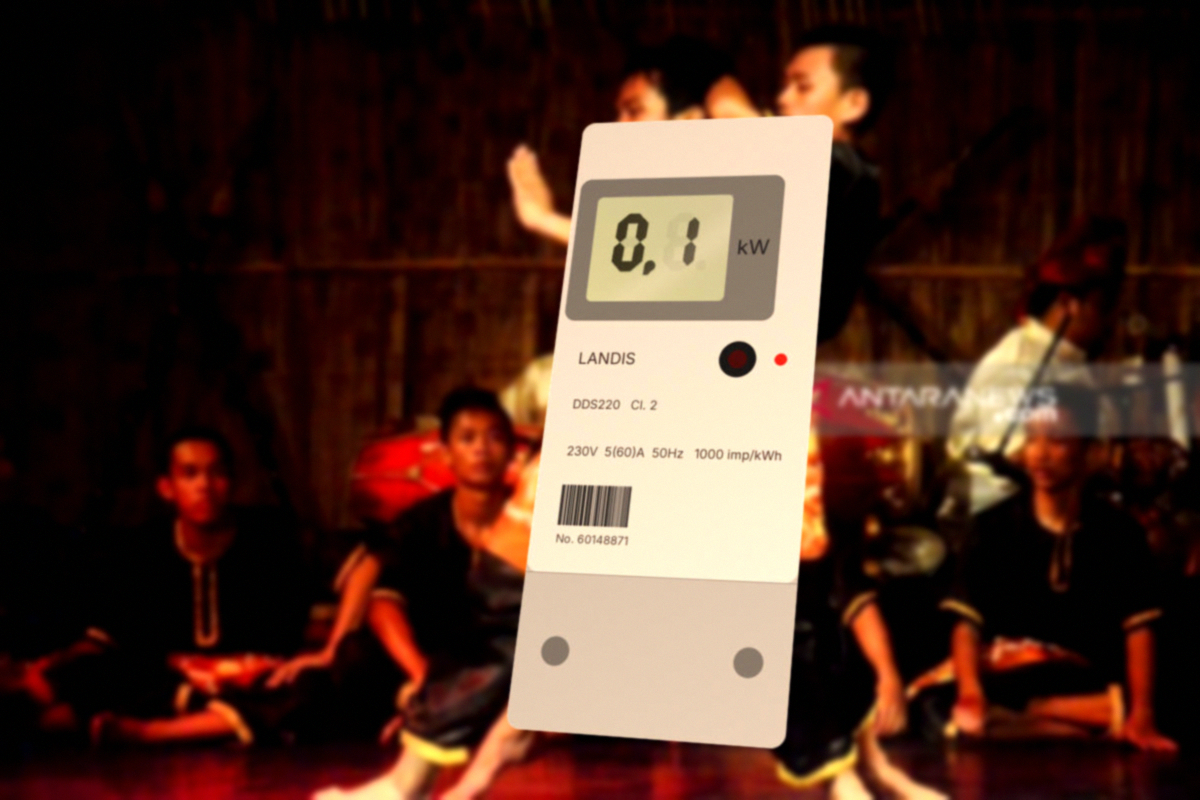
0.1 kW
